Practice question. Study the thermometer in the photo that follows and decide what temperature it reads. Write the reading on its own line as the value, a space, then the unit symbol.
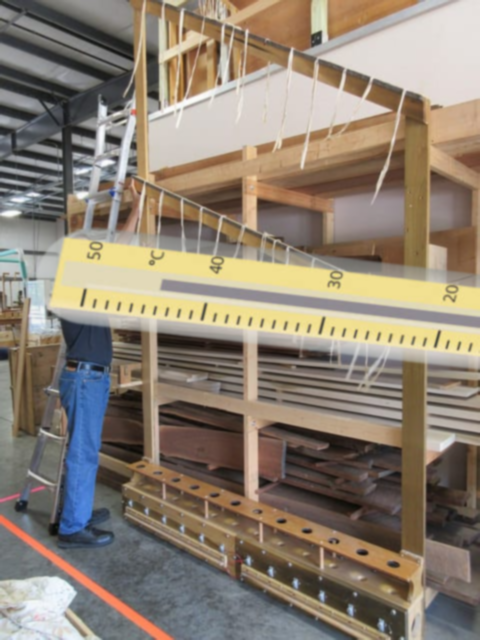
44 °C
